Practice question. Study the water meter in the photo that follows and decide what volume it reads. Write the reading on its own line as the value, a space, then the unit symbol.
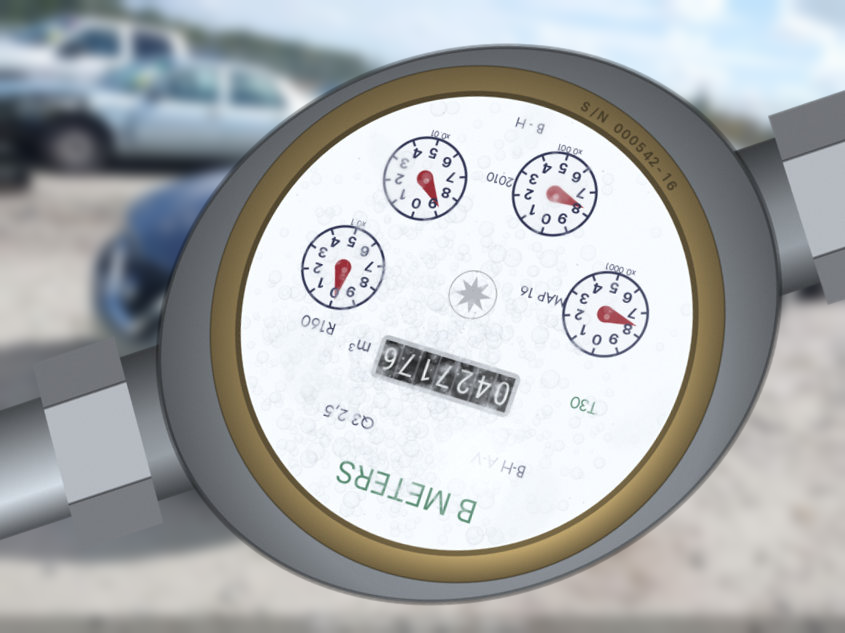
427175.9877 m³
